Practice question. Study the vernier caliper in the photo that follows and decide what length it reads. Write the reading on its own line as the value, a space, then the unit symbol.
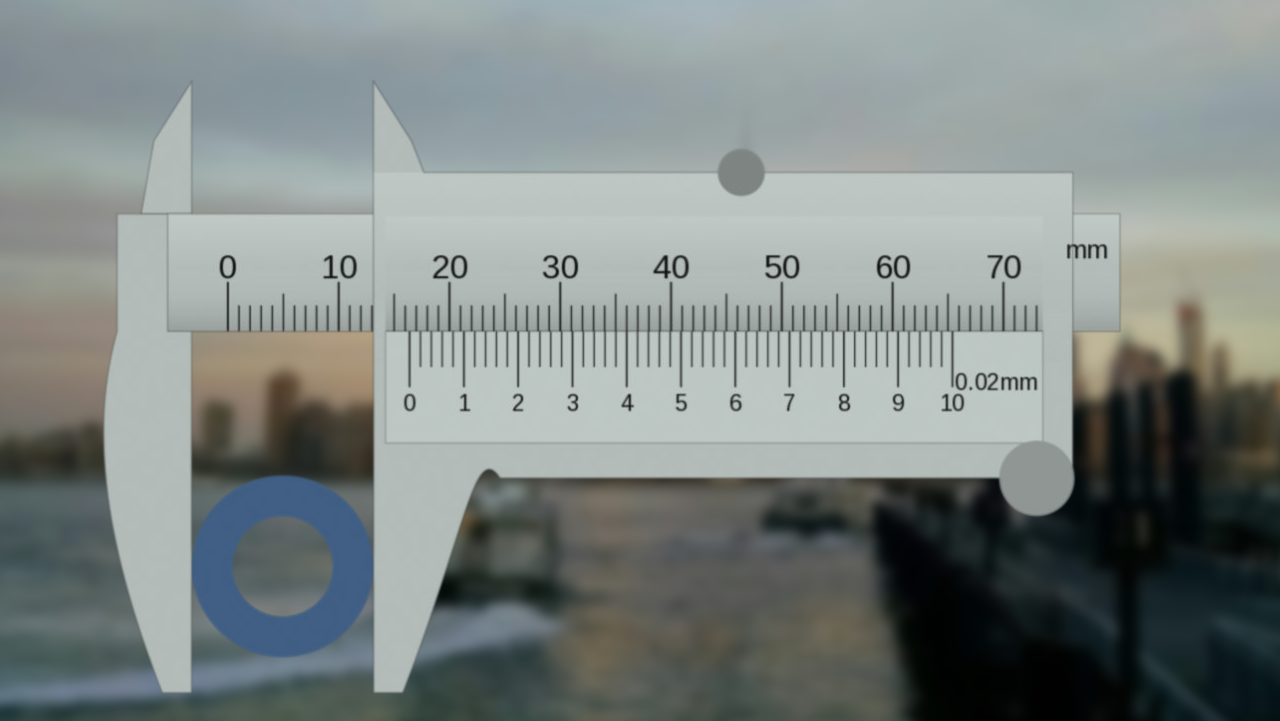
16.4 mm
